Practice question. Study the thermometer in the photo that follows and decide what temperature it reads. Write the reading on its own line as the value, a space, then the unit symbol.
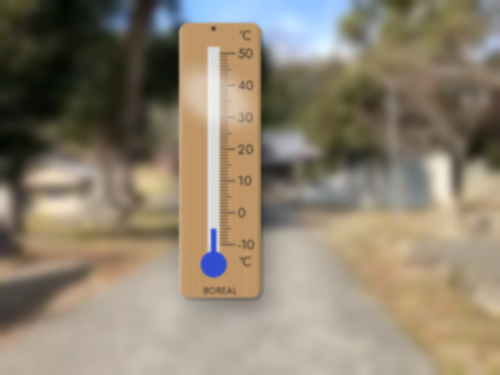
-5 °C
